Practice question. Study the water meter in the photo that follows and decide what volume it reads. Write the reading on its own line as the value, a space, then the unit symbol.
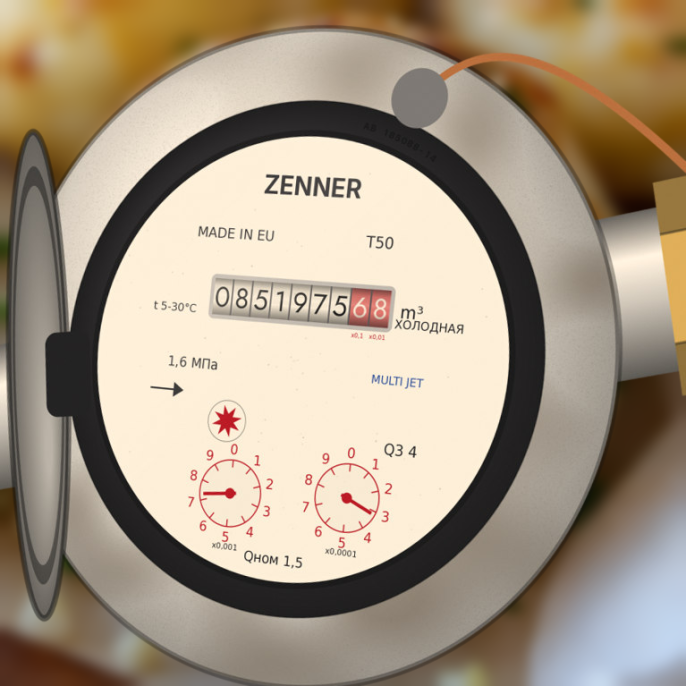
851975.6873 m³
